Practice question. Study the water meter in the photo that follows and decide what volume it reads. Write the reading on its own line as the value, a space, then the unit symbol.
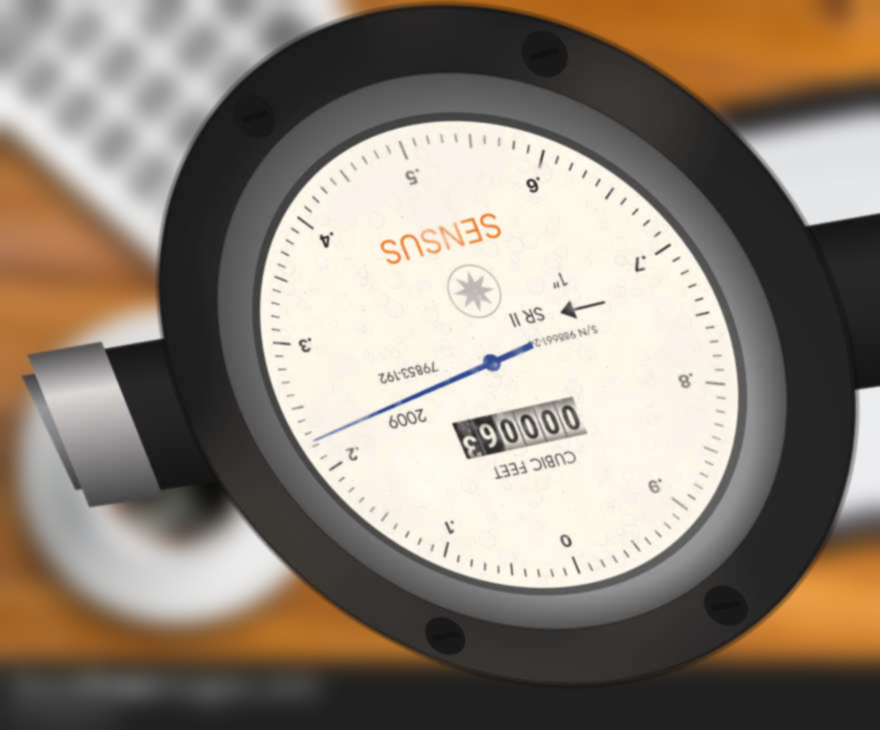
63.22 ft³
